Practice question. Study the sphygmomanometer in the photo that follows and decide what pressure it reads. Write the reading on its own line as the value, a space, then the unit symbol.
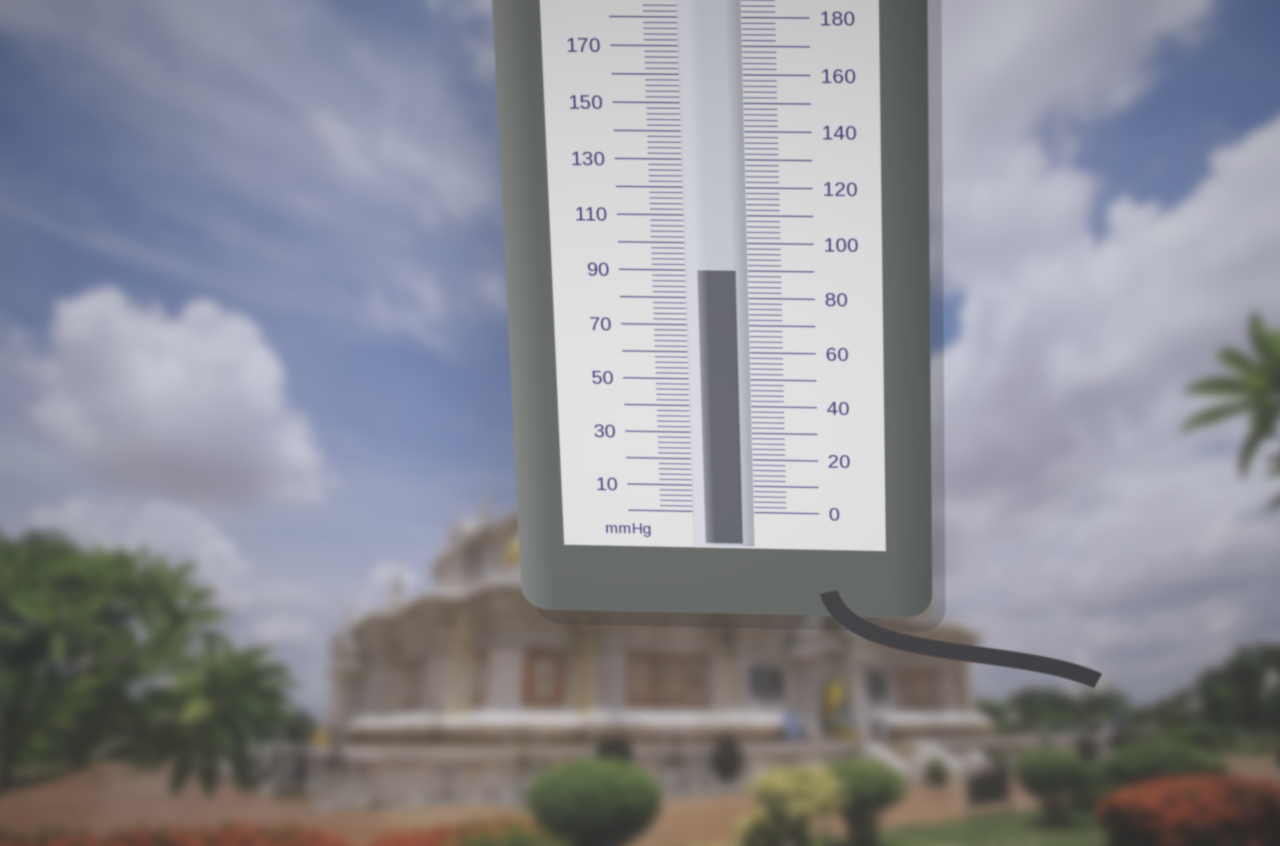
90 mmHg
